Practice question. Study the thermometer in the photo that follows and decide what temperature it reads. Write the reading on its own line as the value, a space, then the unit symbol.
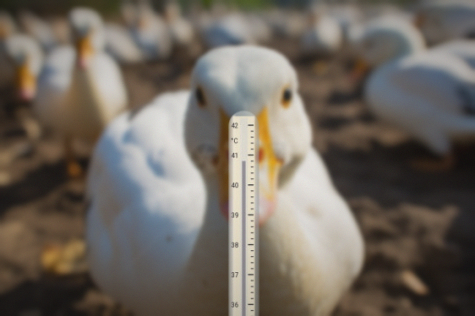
40.8 °C
